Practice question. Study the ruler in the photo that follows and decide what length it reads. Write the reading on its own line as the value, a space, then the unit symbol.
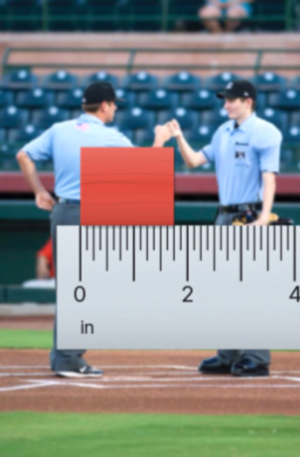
1.75 in
